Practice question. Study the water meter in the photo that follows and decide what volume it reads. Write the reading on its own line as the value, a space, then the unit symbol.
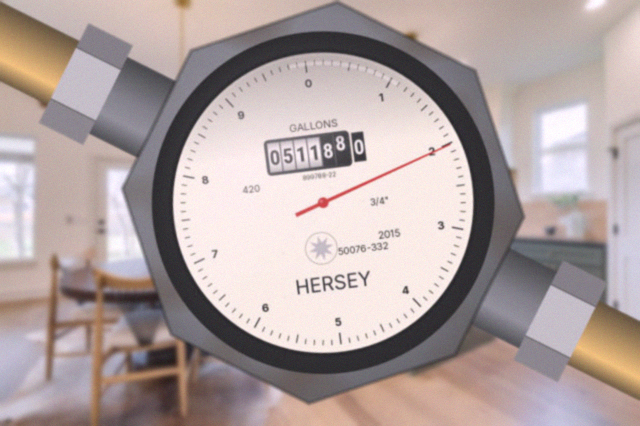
511882.0 gal
